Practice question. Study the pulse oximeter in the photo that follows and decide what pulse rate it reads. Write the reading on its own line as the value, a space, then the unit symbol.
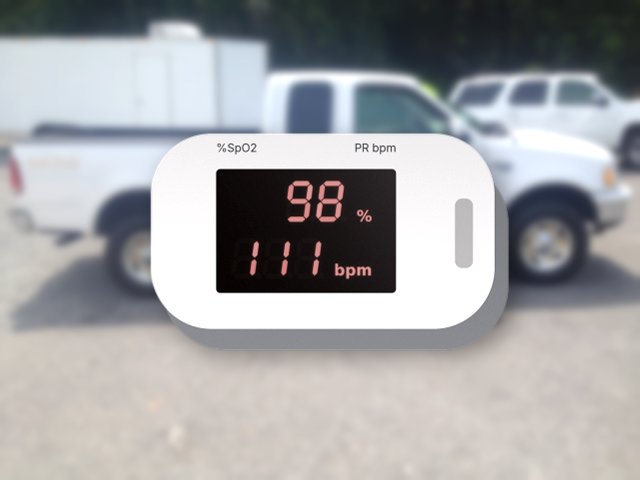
111 bpm
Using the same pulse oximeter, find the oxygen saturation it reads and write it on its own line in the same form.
98 %
